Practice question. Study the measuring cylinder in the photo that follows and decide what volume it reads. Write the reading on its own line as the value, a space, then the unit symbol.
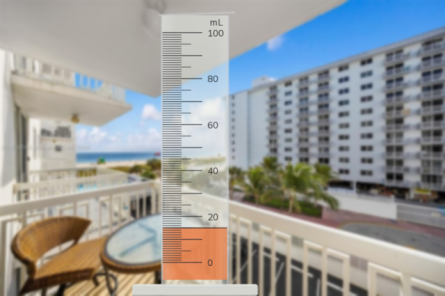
15 mL
